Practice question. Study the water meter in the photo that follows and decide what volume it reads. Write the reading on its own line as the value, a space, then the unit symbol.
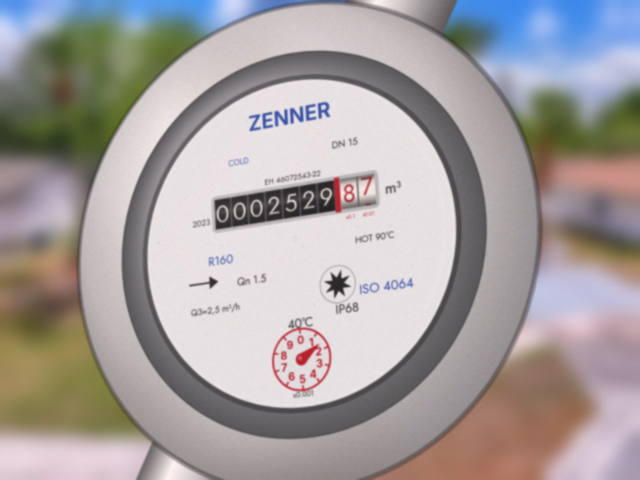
2529.871 m³
